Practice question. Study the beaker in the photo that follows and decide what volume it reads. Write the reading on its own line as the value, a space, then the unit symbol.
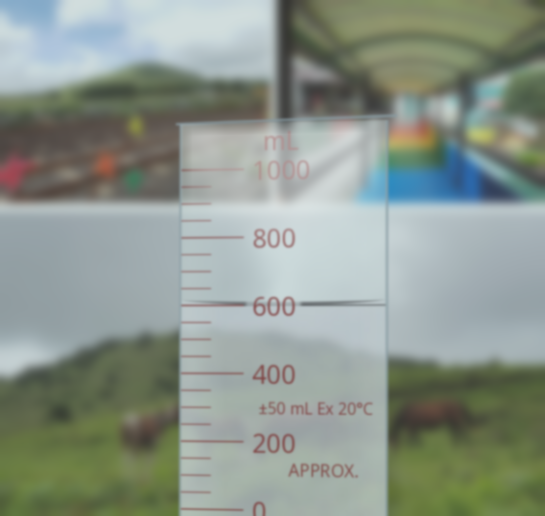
600 mL
